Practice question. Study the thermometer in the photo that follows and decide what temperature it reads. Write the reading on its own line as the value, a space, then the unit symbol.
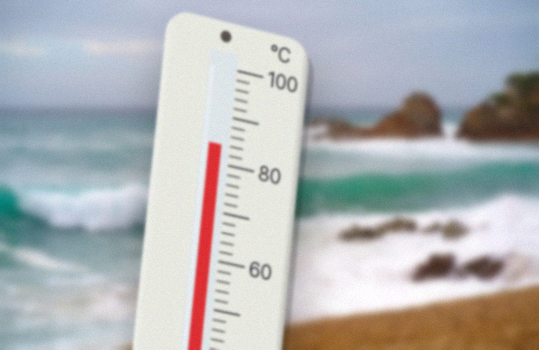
84 °C
